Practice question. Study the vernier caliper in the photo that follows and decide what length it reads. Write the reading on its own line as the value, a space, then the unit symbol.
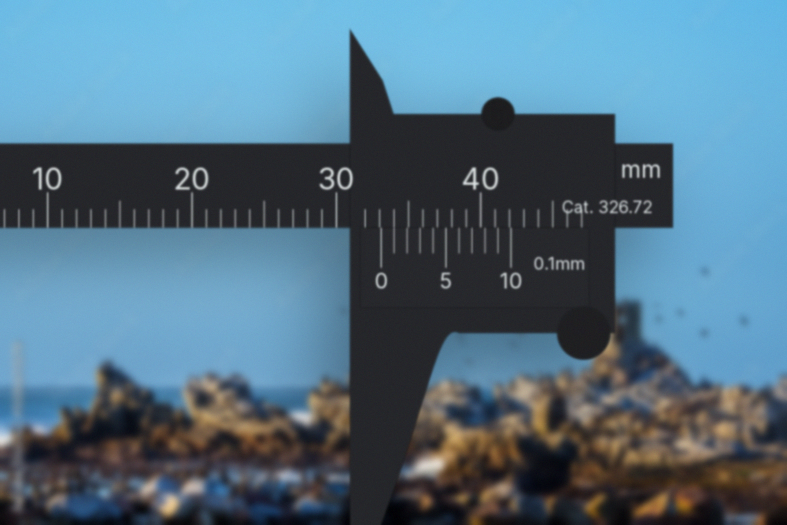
33.1 mm
